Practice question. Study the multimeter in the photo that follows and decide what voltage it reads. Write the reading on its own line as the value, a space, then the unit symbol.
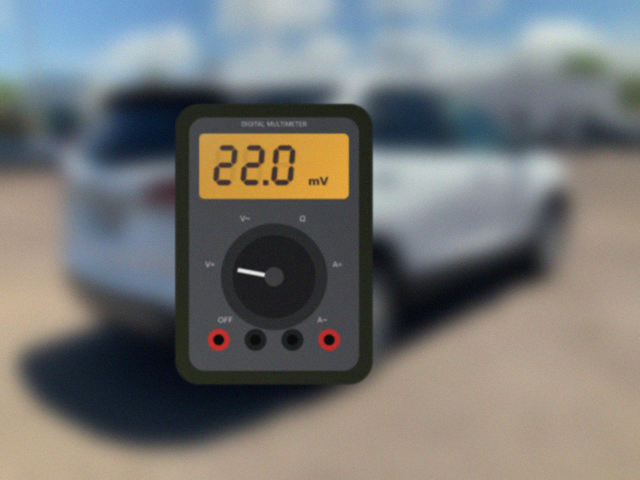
22.0 mV
